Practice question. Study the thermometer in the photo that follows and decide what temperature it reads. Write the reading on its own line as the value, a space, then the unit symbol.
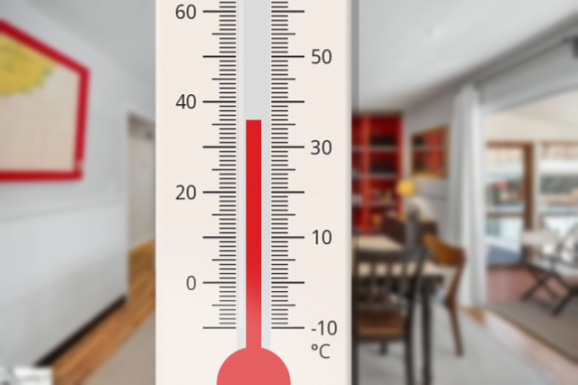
36 °C
